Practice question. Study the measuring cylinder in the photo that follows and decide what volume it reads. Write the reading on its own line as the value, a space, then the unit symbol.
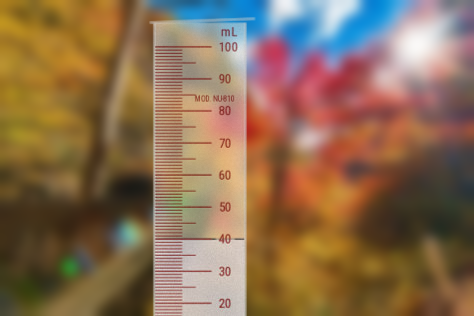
40 mL
